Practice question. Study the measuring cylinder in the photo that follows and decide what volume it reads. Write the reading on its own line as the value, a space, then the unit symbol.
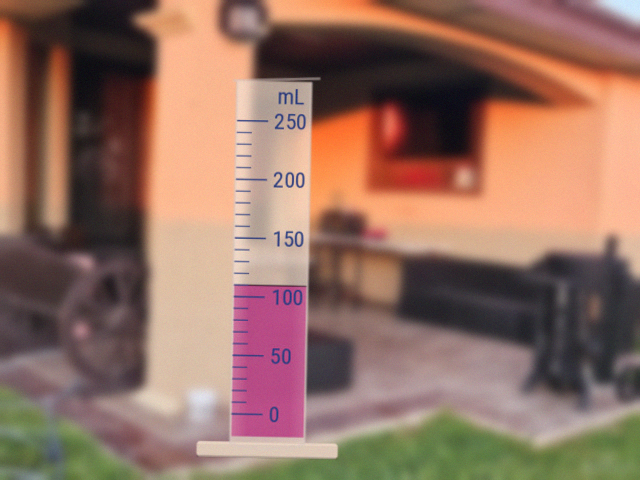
110 mL
